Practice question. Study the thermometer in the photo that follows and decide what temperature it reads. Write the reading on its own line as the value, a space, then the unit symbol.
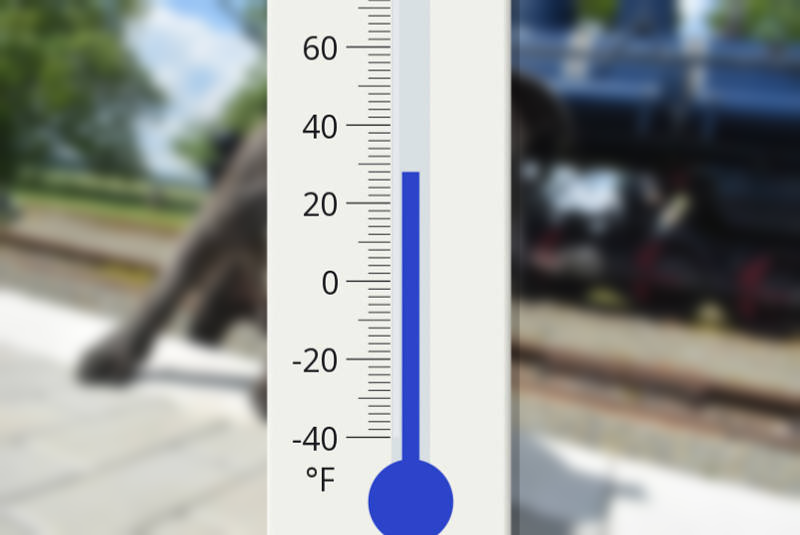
28 °F
